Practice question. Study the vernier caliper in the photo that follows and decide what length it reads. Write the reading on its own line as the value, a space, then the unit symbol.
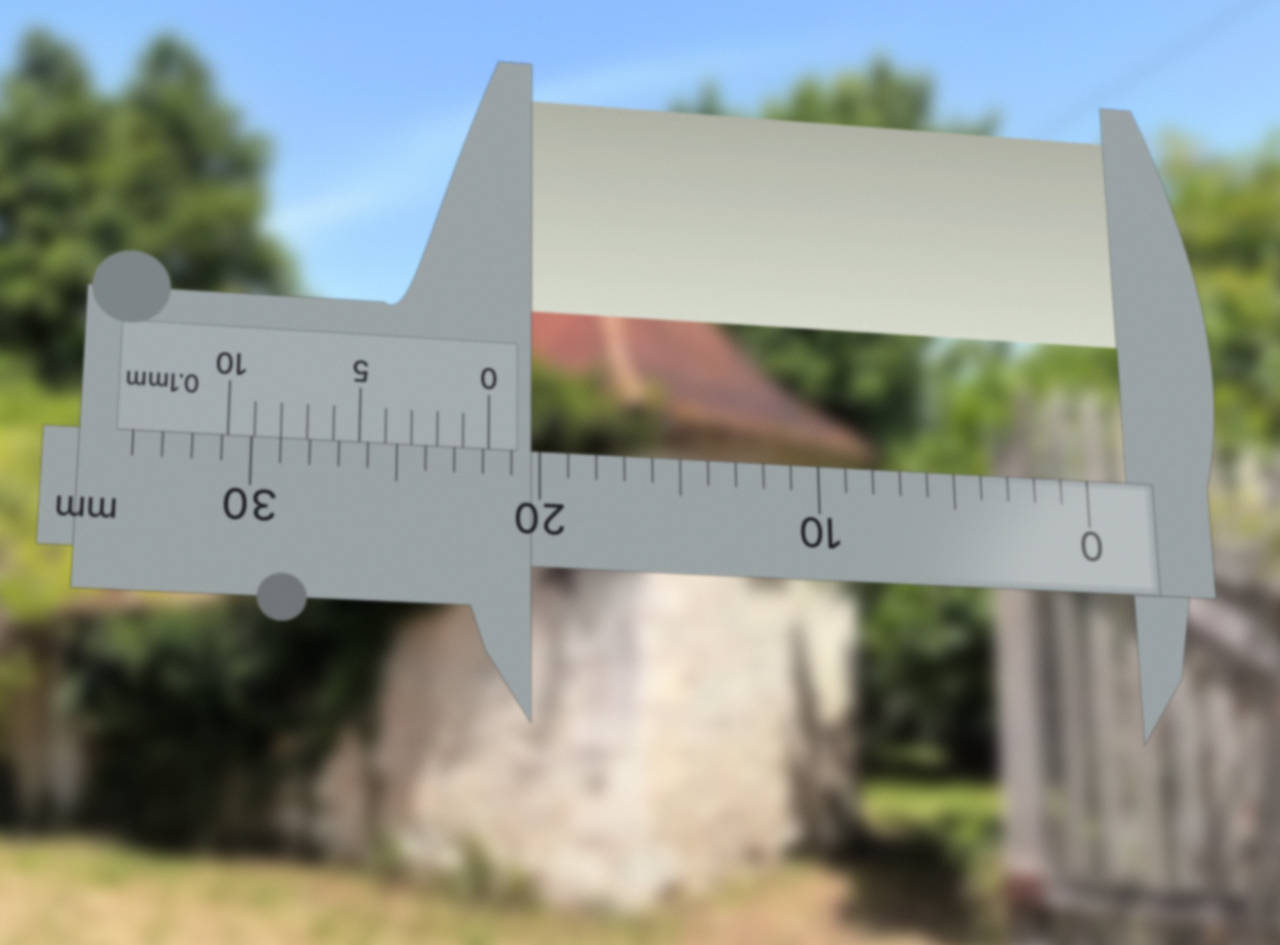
21.8 mm
